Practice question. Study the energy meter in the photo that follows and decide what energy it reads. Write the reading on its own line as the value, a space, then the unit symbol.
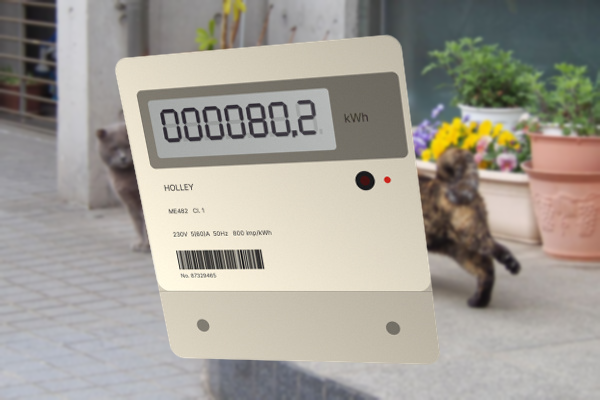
80.2 kWh
